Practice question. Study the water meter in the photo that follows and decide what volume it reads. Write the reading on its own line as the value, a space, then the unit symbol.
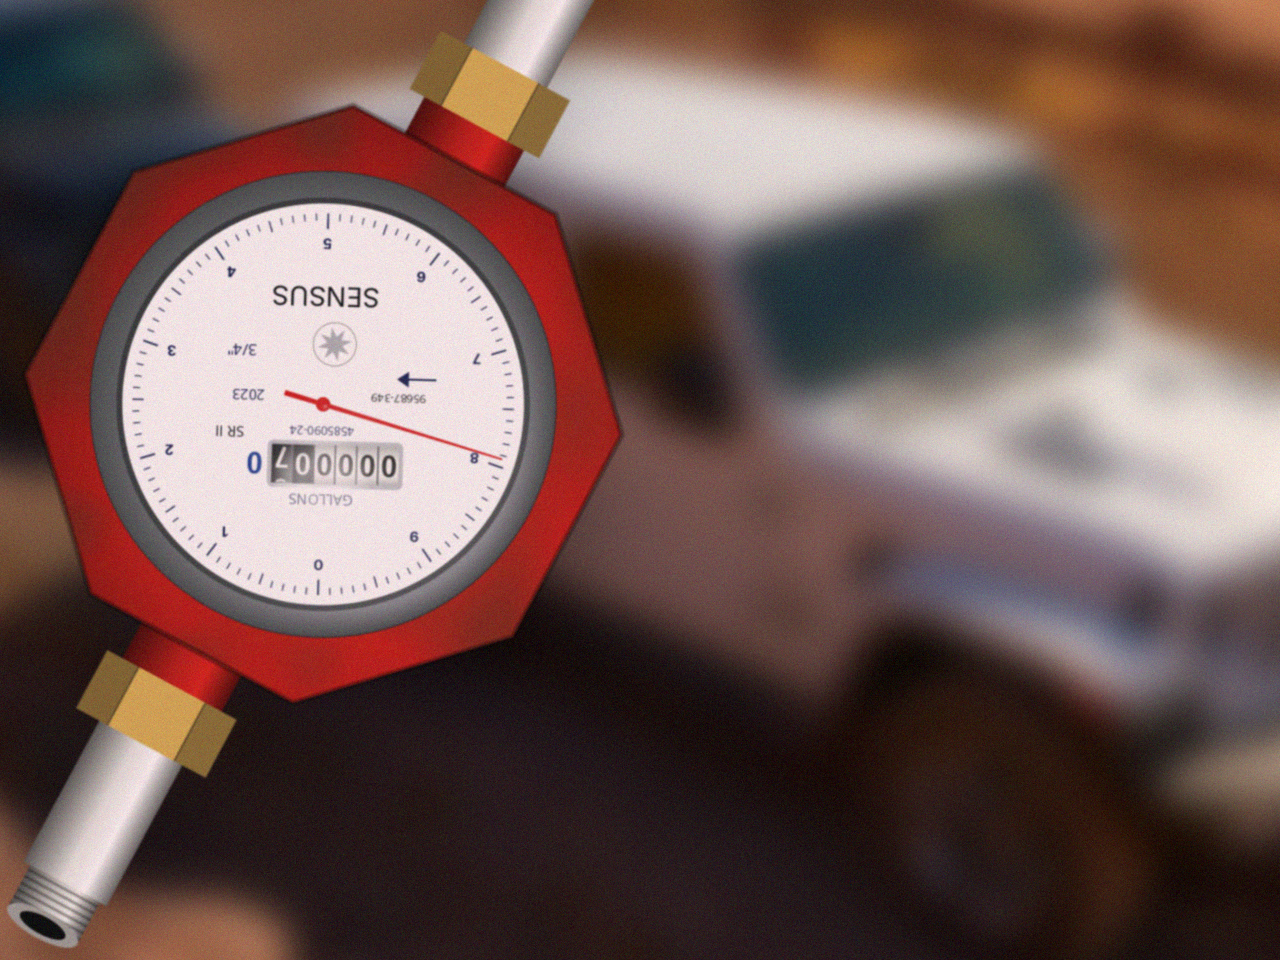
67.9 gal
